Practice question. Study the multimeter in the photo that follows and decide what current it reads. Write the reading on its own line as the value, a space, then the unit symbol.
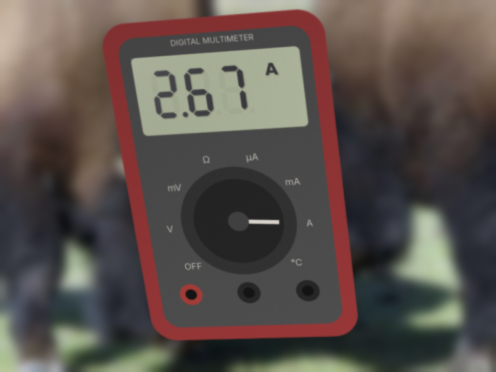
2.67 A
